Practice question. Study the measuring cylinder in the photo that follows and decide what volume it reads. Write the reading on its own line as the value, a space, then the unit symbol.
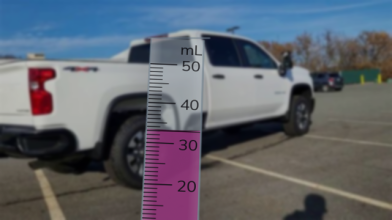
33 mL
